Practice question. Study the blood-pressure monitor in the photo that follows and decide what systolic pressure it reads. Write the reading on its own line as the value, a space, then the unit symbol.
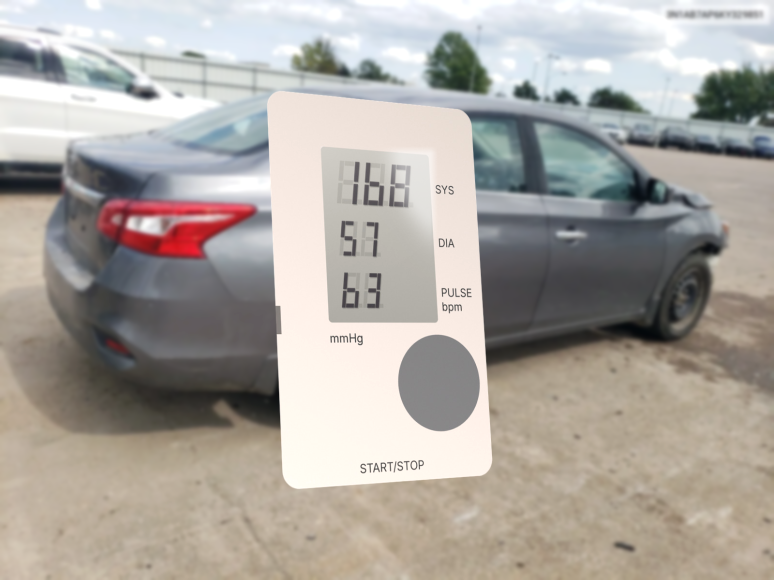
168 mmHg
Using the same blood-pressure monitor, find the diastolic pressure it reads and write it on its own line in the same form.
57 mmHg
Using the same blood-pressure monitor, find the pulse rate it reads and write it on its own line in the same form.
63 bpm
